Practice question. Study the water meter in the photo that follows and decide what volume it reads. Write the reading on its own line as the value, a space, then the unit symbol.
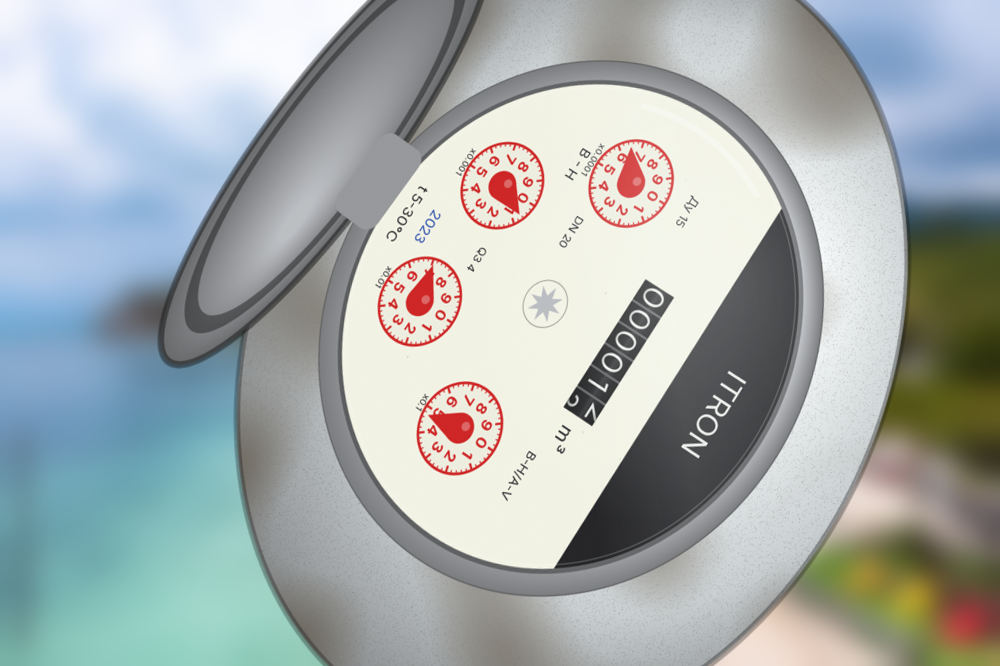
12.4706 m³
